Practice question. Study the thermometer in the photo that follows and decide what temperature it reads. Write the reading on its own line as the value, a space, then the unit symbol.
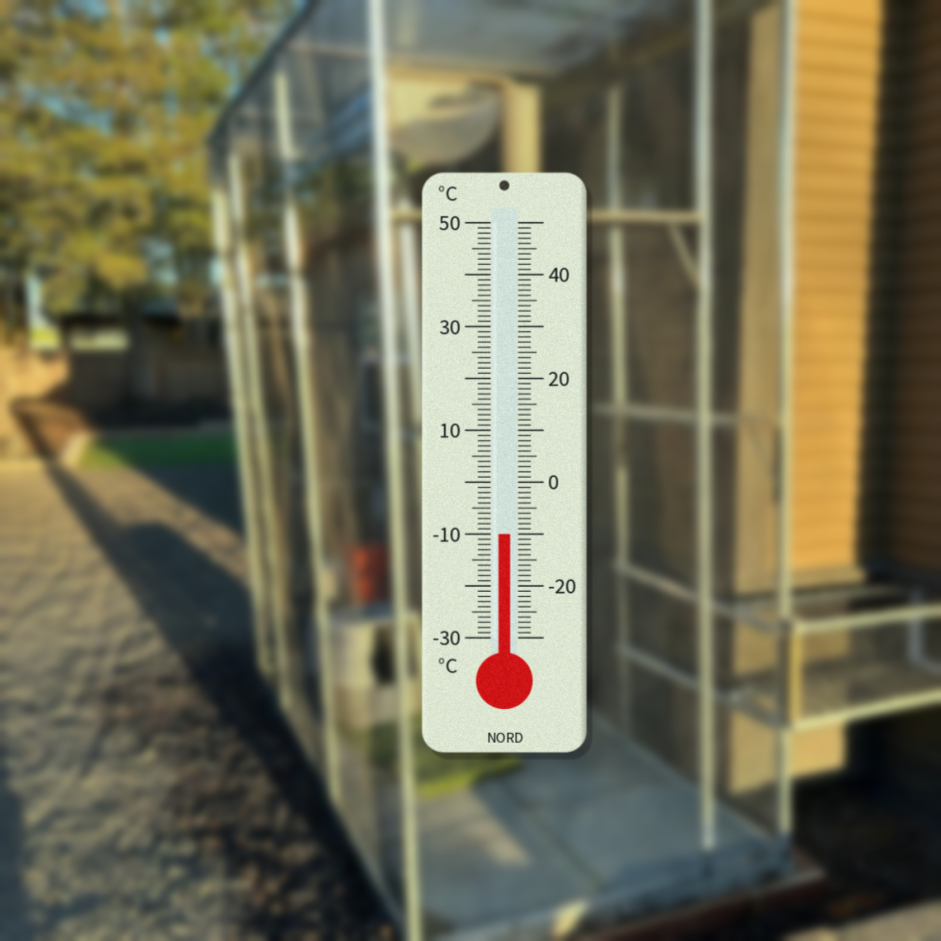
-10 °C
